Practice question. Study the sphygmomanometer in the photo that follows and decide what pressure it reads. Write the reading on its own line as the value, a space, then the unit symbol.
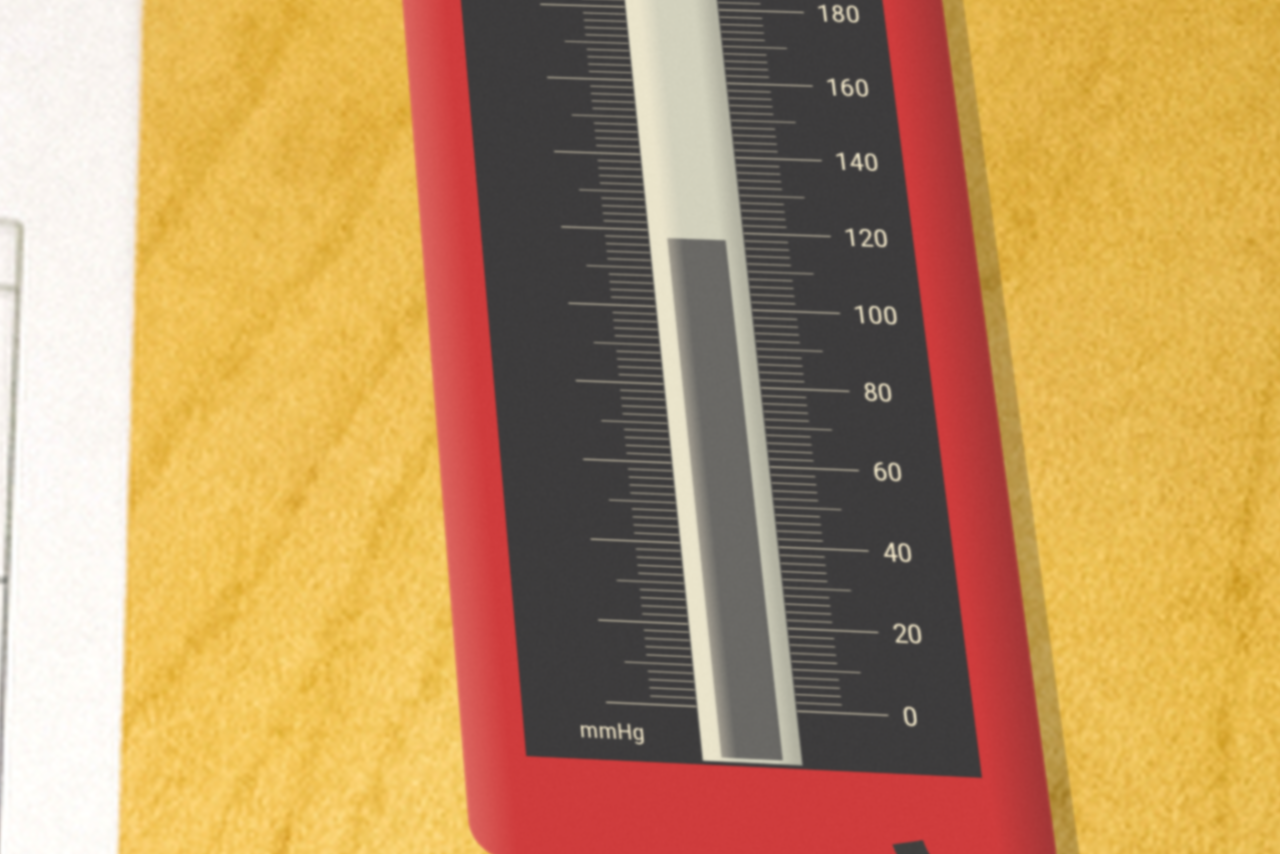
118 mmHg
